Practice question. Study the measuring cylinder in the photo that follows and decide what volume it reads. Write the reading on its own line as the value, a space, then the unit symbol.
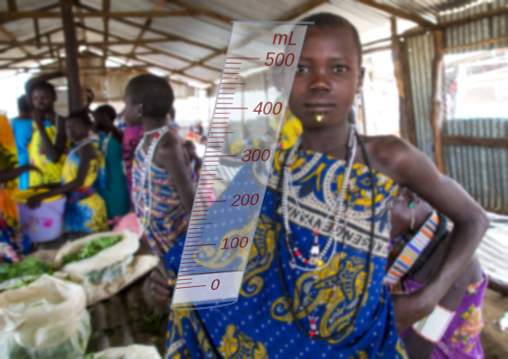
30 mL
